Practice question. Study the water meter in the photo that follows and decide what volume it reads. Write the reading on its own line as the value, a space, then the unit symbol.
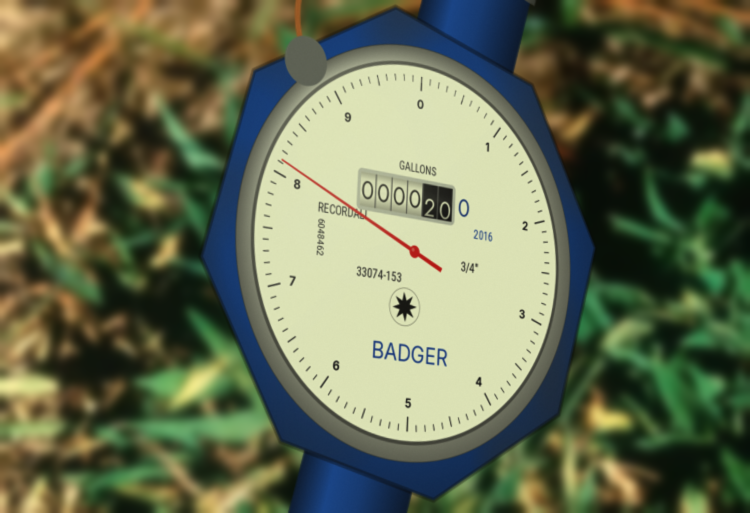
198.1 gal
